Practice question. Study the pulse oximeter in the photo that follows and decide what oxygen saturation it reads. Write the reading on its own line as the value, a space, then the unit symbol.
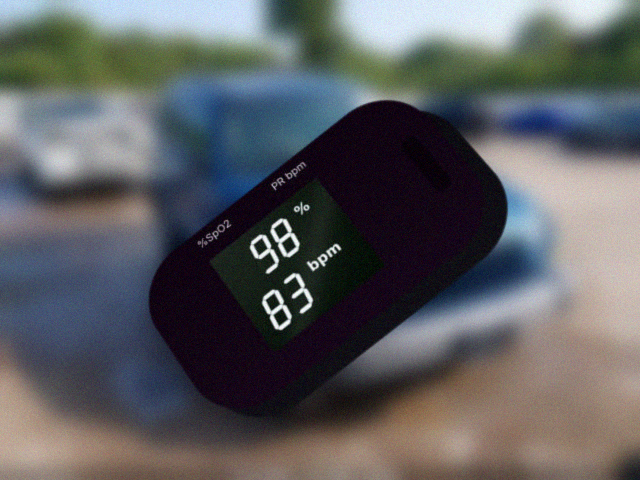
98 %
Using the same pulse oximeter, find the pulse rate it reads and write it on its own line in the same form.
83 bpm
